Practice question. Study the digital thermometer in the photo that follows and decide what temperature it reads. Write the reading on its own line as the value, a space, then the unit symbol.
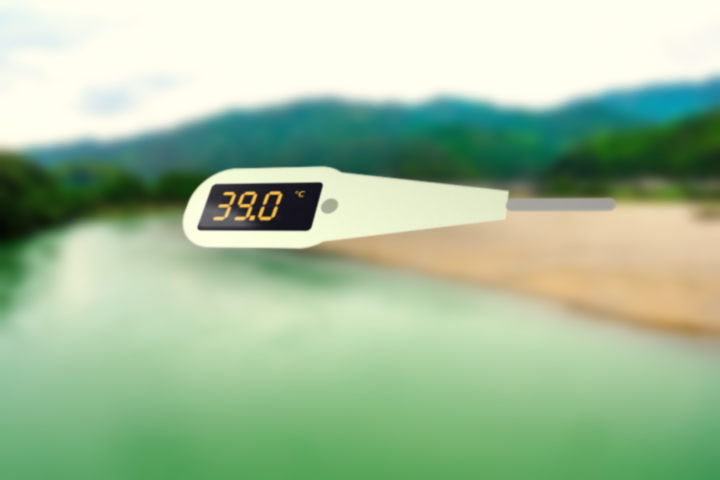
39.0 °C
